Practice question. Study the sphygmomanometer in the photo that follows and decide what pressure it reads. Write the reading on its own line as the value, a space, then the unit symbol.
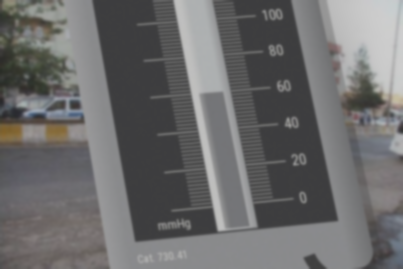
60 mmHg
